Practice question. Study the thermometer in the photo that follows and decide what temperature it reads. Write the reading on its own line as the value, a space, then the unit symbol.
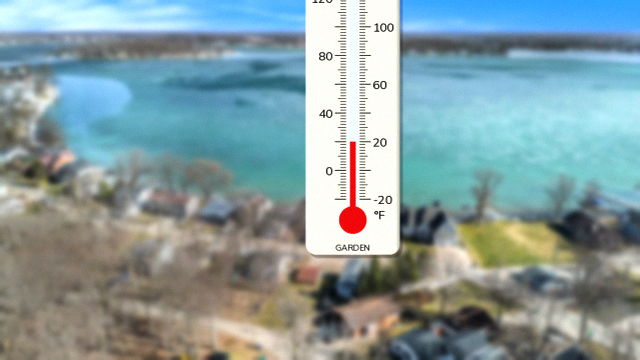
20 °F
